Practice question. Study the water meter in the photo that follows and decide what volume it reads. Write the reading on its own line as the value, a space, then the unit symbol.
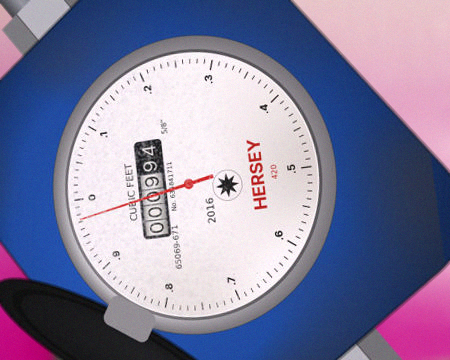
993.97 ft³
